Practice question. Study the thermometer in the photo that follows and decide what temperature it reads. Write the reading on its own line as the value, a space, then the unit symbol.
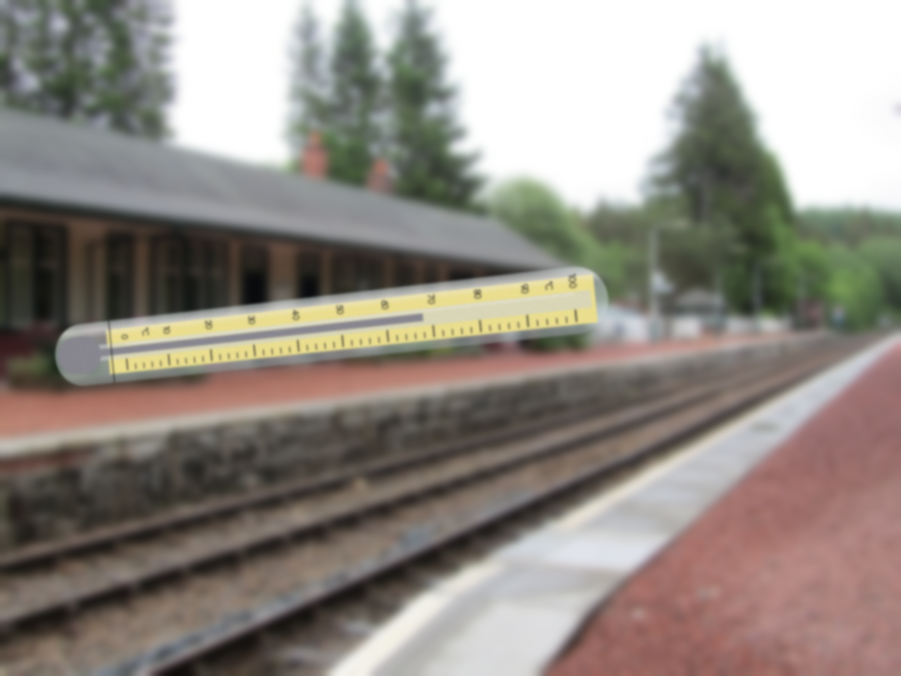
68 °C
